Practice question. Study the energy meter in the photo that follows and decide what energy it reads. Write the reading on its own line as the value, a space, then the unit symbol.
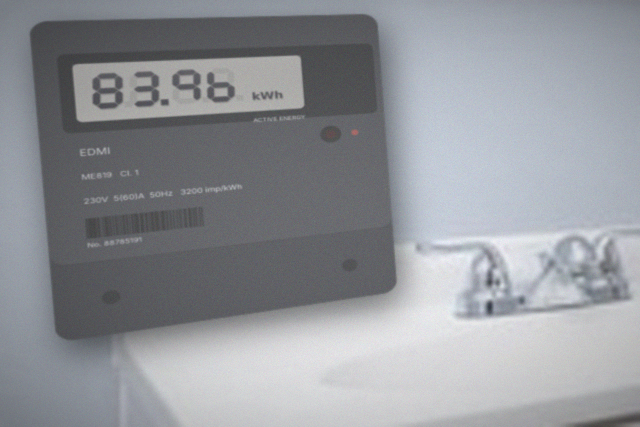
83.96 kWh
